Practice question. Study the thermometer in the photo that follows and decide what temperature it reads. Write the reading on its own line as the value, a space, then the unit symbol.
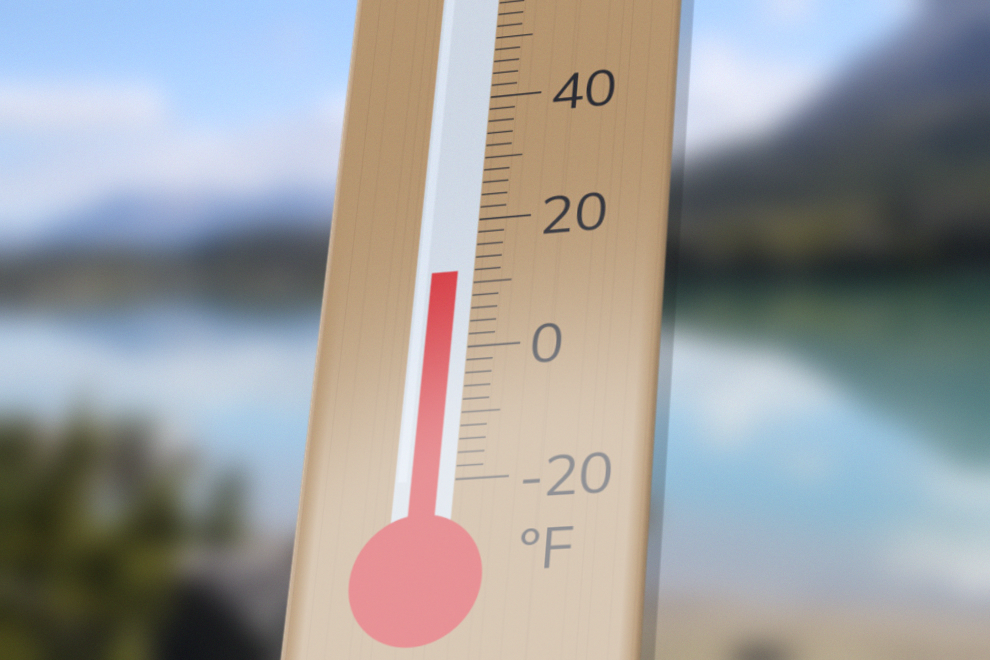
12 °F
